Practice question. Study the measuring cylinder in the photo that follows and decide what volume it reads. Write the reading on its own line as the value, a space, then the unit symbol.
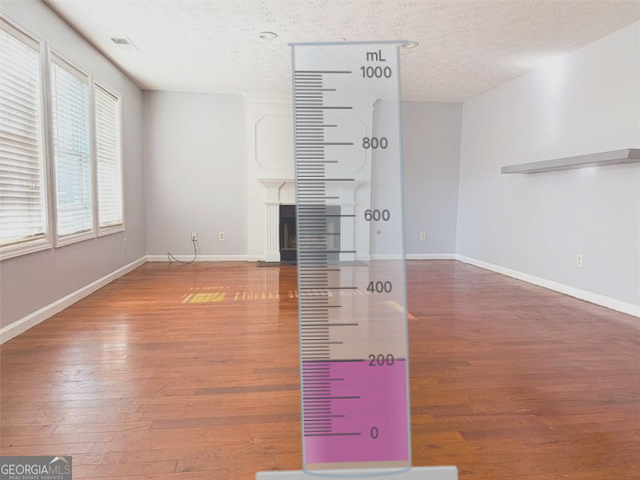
200 mL
